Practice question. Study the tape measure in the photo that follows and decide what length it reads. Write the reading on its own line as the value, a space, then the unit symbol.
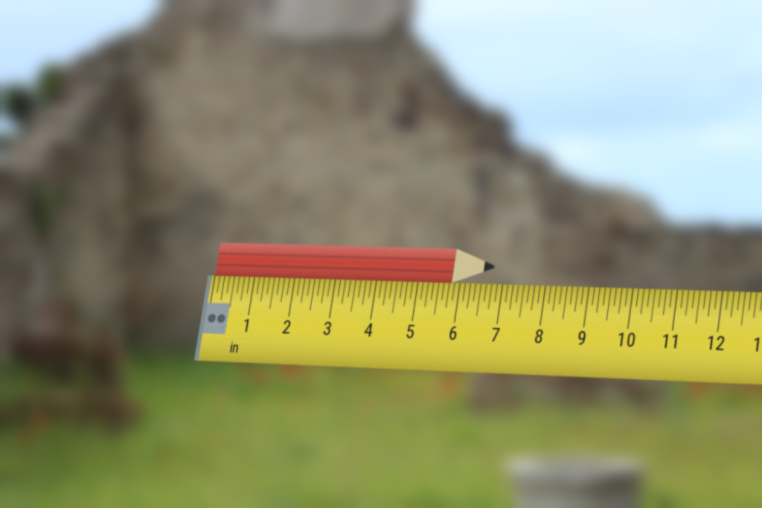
6.75 in
